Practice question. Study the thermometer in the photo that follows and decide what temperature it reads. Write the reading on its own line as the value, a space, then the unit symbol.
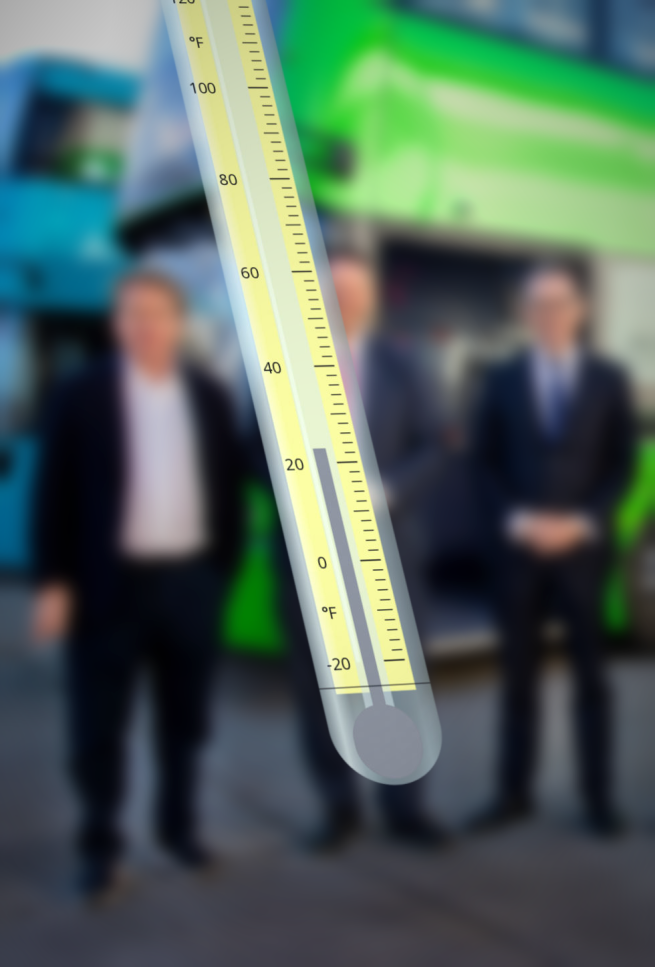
23 °F
